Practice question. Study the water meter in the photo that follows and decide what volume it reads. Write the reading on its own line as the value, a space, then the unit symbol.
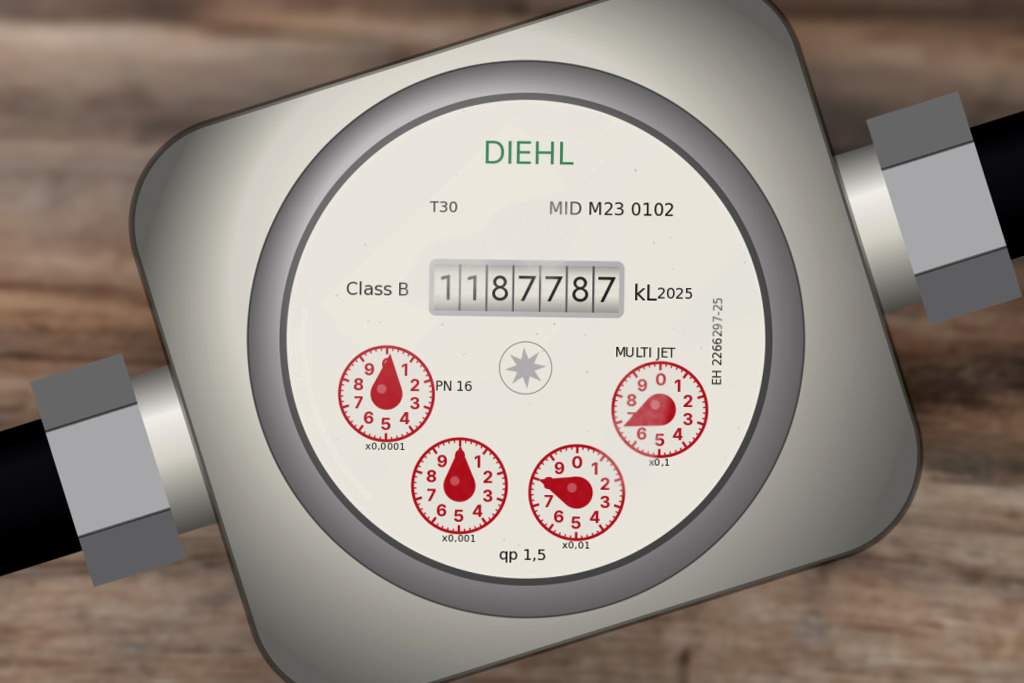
1187787.6800 kL
